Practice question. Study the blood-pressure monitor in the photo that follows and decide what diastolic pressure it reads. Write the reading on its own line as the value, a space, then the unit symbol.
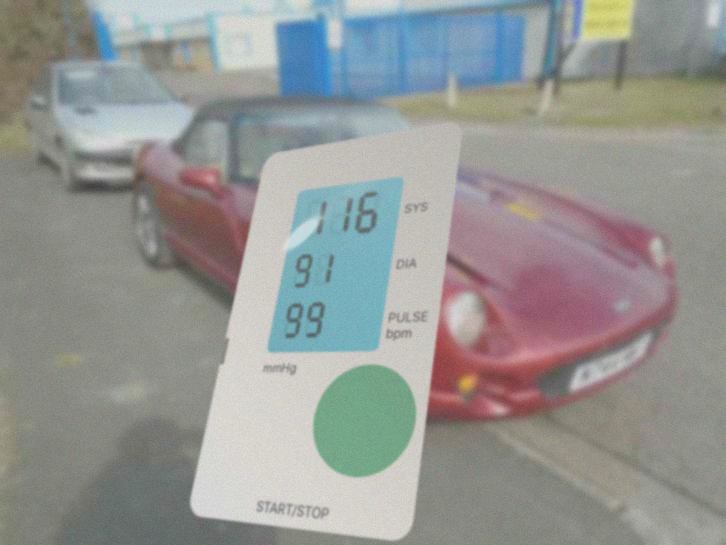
91 mmHg
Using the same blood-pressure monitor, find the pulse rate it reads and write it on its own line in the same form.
99 bpm
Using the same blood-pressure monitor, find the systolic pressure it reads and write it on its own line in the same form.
116 mmHg
